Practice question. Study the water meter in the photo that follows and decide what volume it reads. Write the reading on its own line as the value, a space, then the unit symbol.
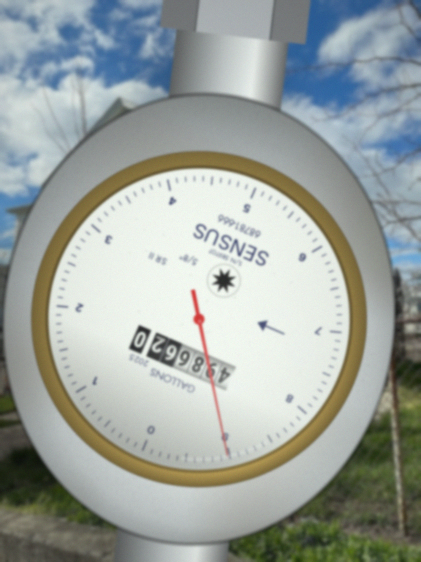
4986619.0 gal
